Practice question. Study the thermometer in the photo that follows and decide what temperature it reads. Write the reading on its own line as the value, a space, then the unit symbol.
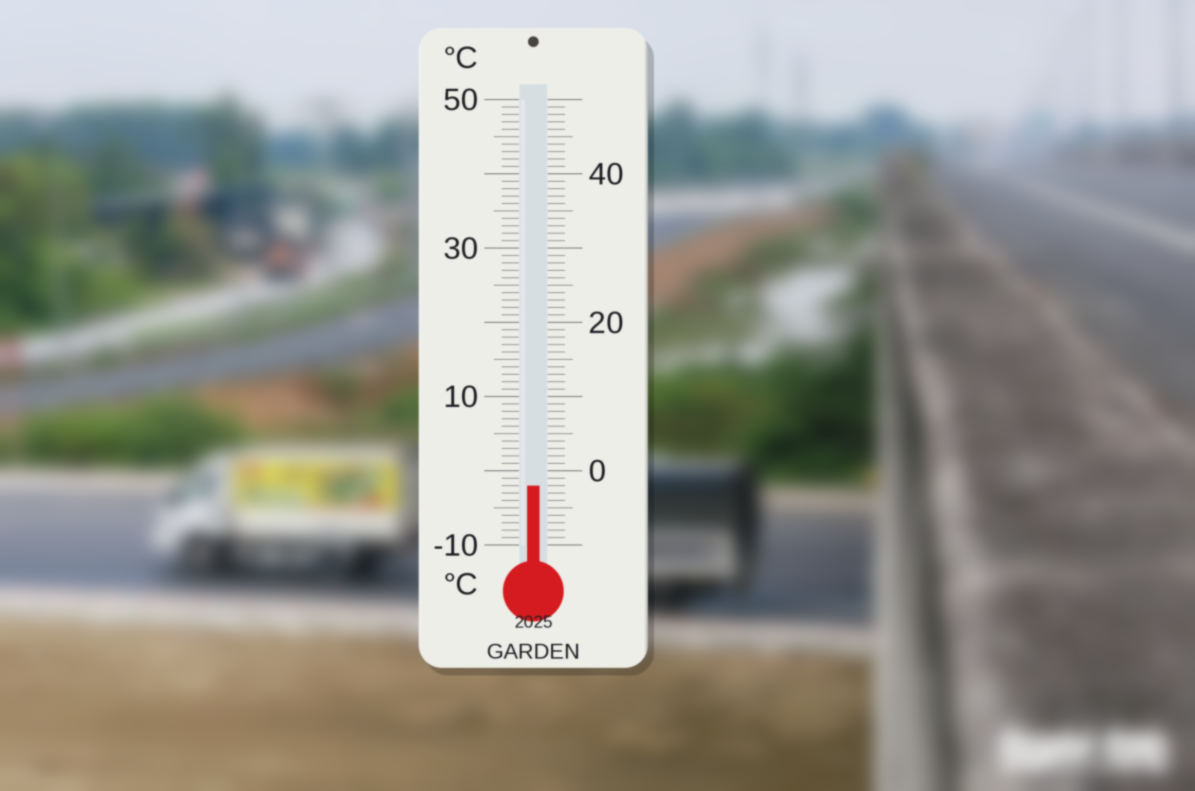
-2 °C
